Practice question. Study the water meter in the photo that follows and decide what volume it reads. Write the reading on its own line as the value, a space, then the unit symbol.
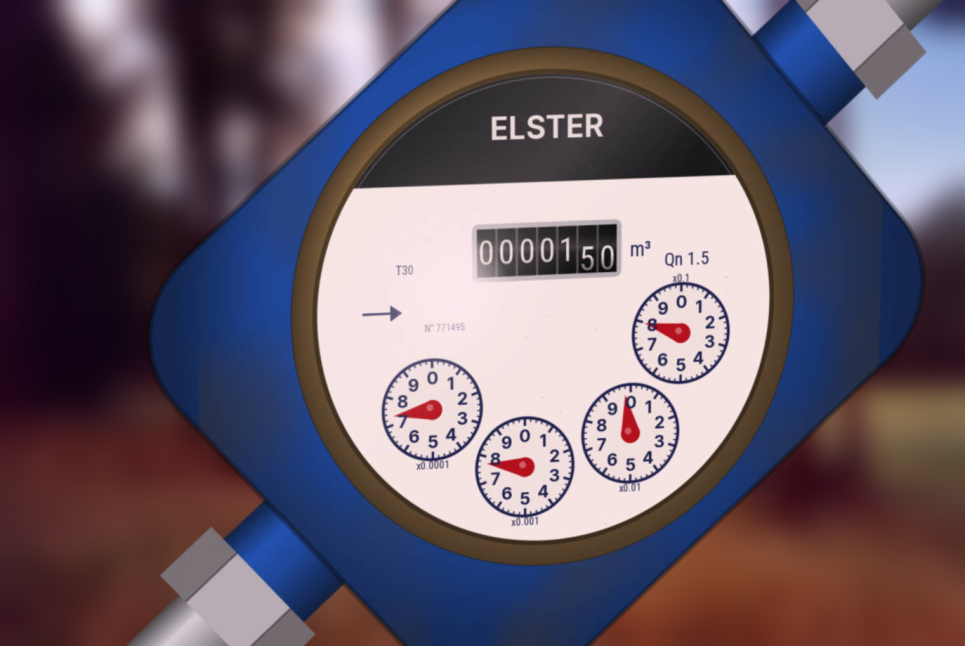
149.7977 m³
